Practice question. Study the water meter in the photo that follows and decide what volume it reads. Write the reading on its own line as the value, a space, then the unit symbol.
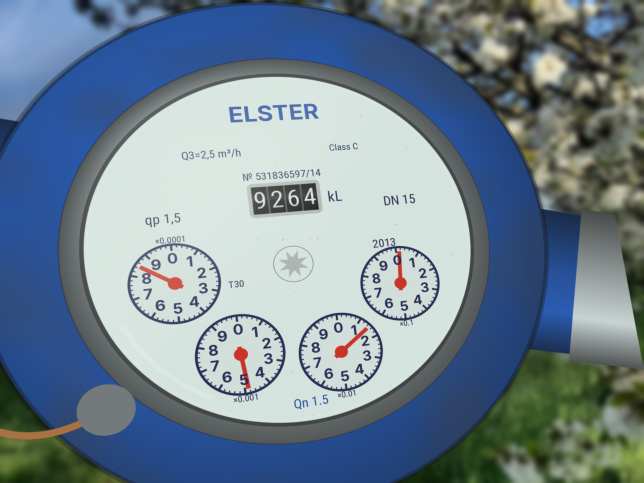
9264.0148 kL
